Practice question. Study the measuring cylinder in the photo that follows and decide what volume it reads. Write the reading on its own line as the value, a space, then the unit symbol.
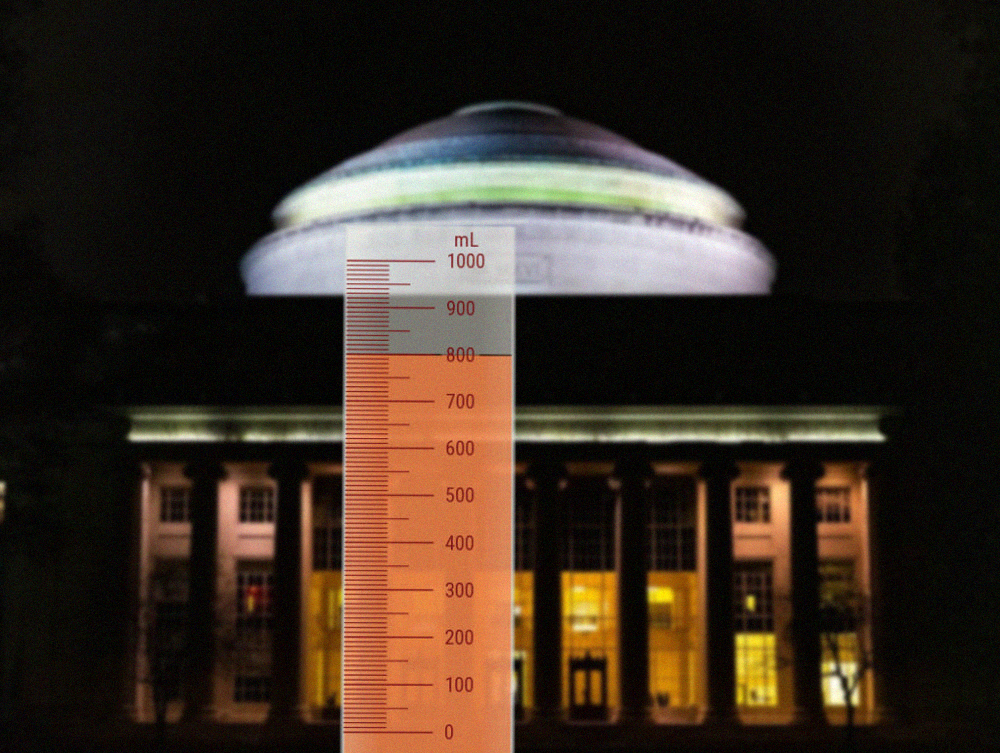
800 mL
